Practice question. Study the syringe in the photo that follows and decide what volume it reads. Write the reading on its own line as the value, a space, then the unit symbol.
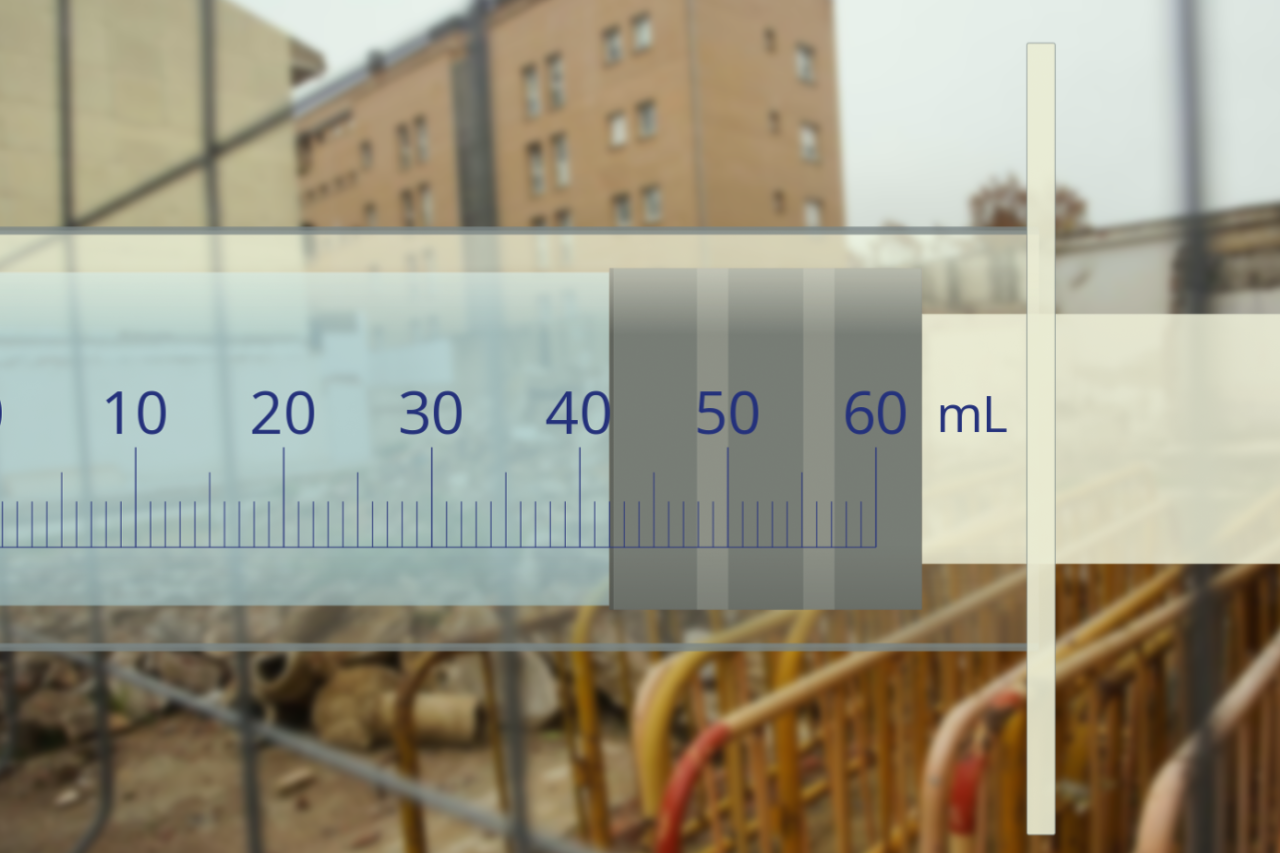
42 mL
